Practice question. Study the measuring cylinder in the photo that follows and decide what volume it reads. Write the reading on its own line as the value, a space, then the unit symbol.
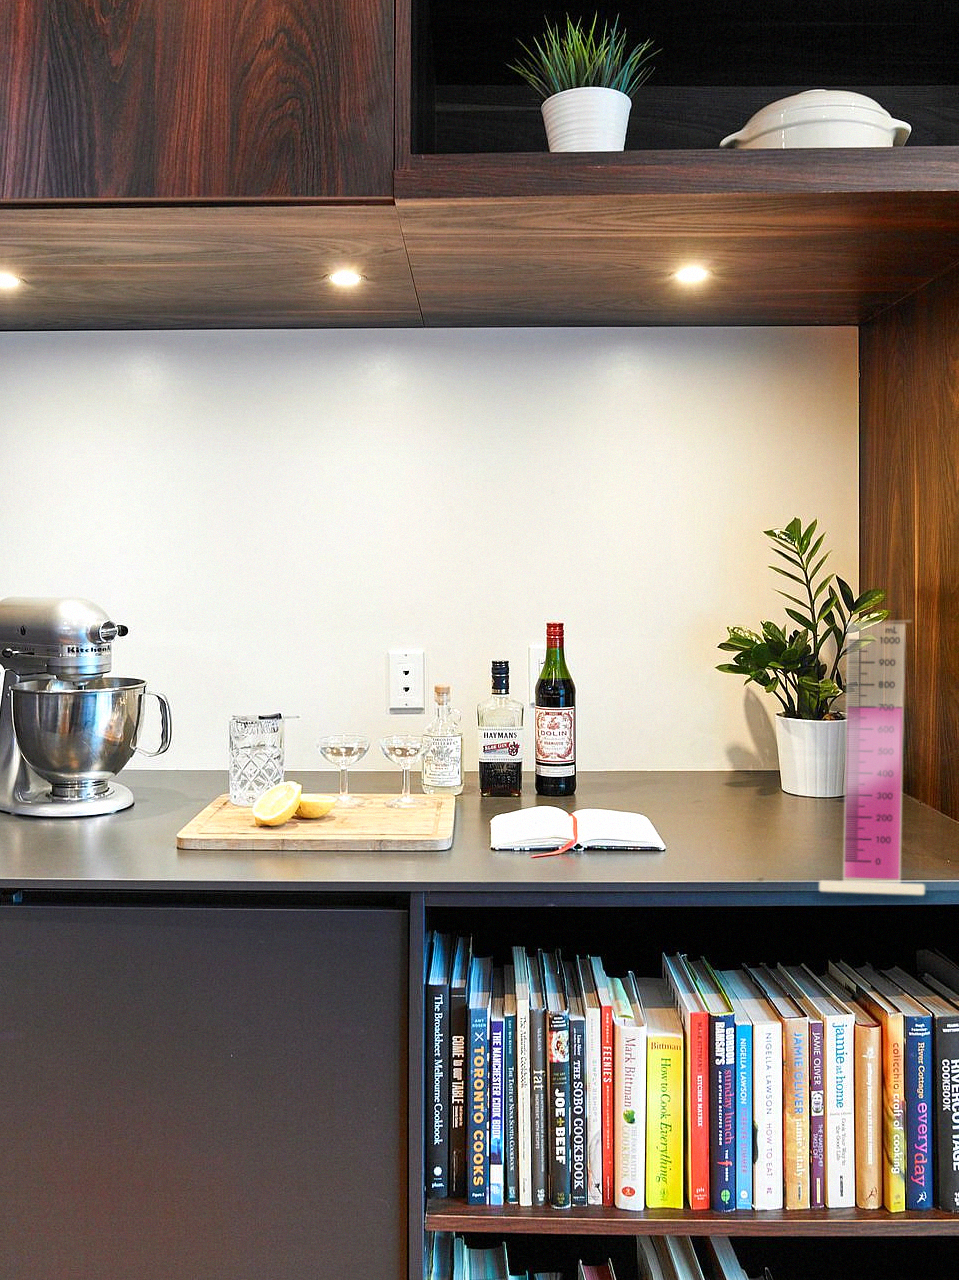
700 mL
